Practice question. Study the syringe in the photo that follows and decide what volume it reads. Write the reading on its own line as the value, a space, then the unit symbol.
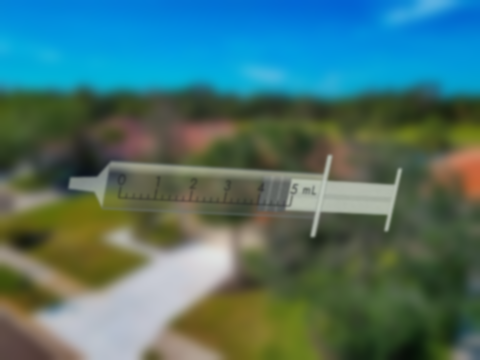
4 mL
